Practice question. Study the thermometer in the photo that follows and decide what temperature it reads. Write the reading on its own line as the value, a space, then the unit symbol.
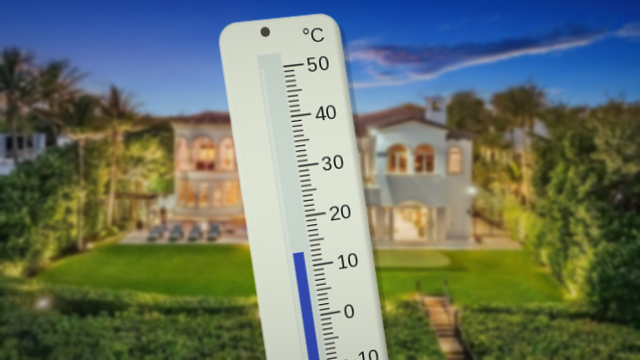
13 °C
